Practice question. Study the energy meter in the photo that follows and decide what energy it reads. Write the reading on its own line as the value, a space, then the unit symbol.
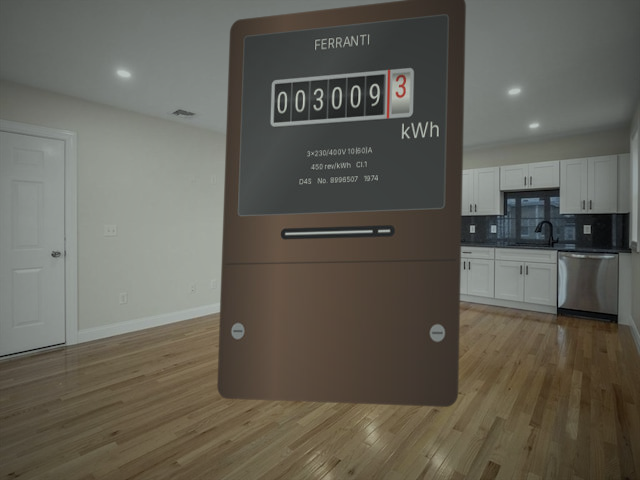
3009.3 kWh
